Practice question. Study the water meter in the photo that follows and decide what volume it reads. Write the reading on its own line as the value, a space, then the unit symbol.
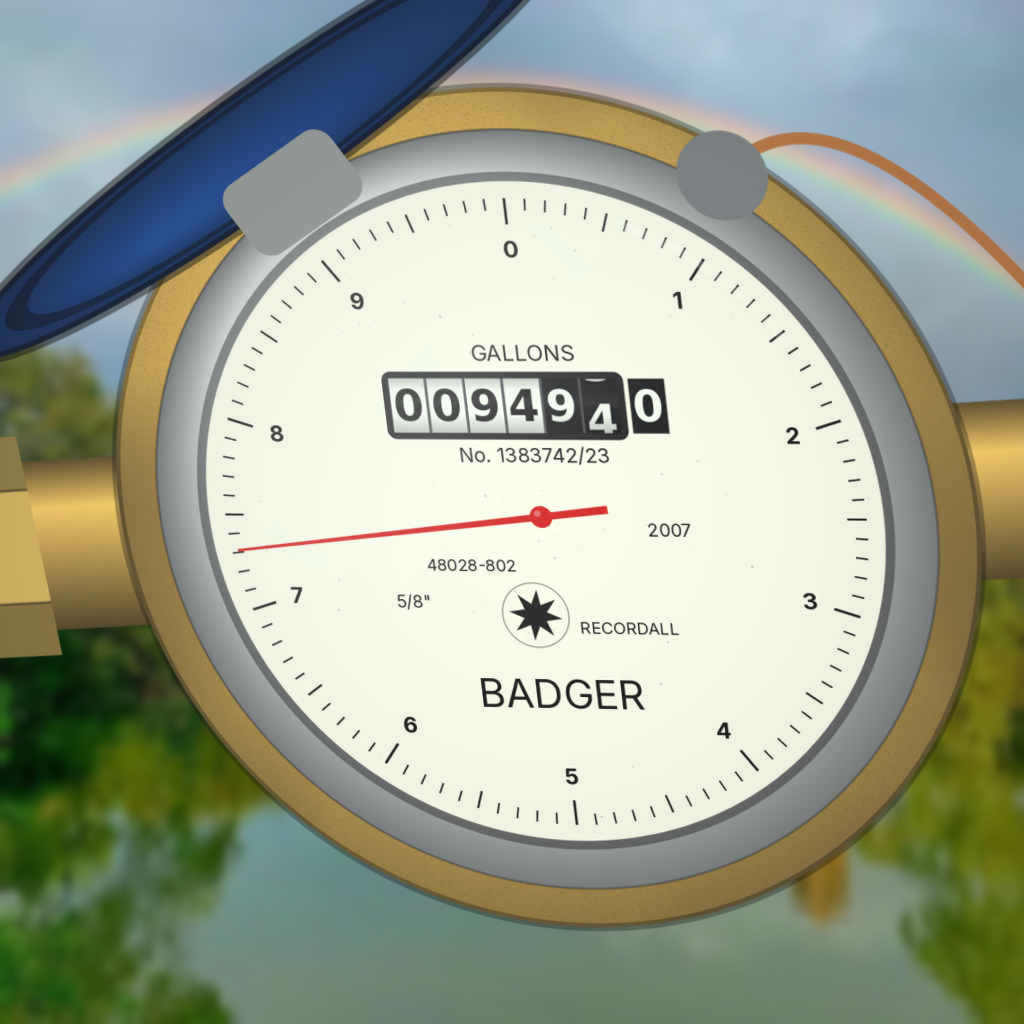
94937.3 gal
